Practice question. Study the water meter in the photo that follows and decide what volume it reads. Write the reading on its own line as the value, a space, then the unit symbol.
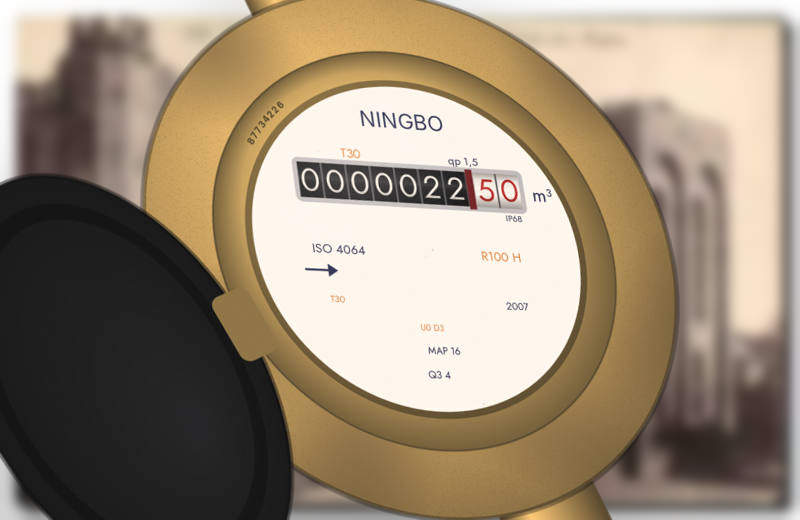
22.50 m³
